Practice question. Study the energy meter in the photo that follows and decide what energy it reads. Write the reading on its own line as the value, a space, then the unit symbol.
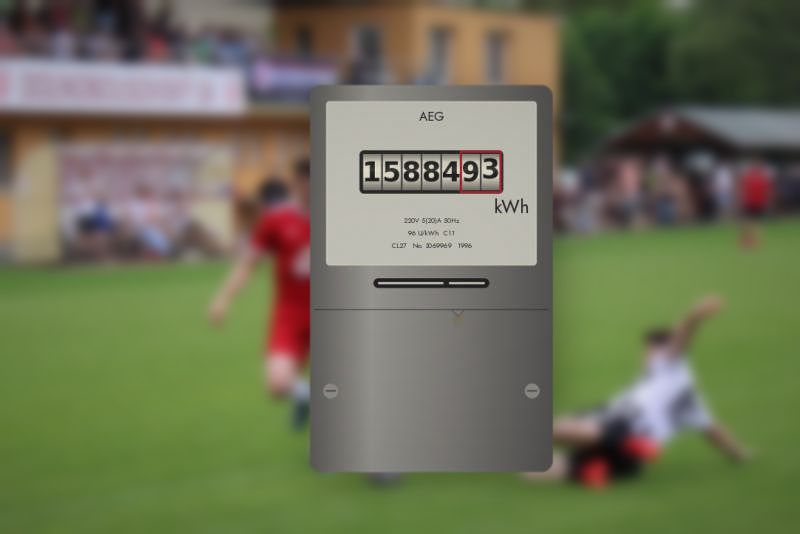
15884.93 kWh
